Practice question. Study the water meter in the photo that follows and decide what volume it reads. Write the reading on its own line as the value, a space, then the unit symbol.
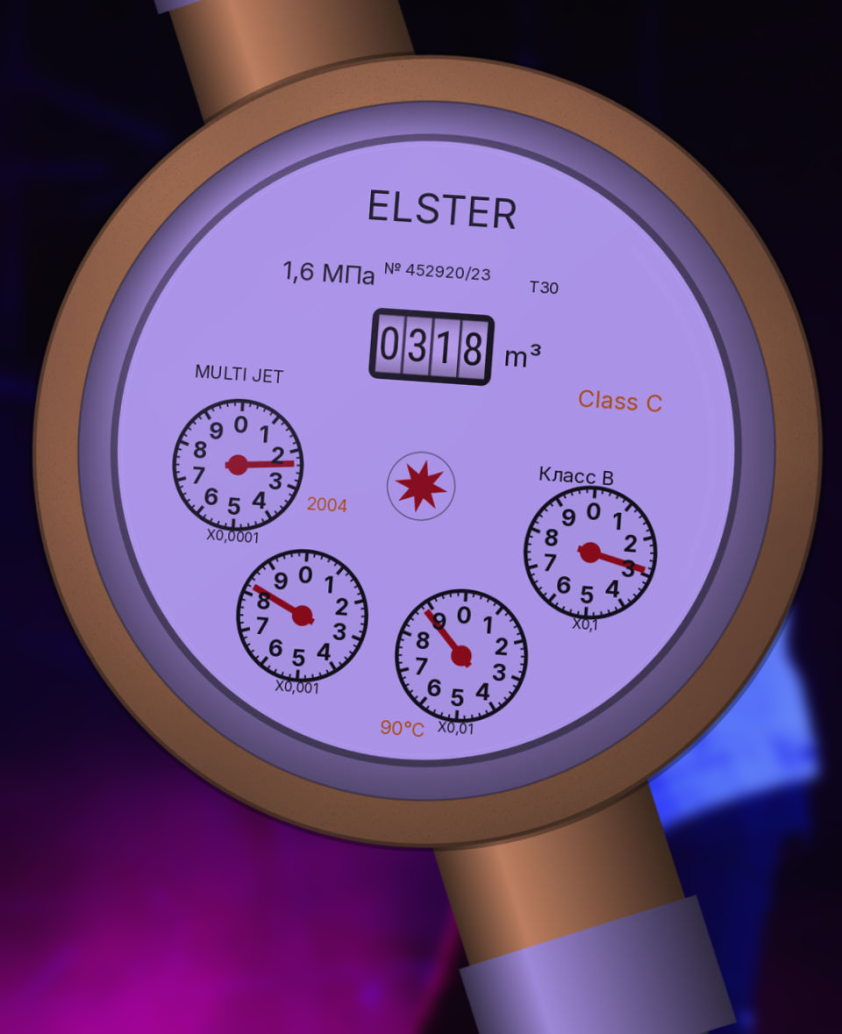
318.2882 m³
